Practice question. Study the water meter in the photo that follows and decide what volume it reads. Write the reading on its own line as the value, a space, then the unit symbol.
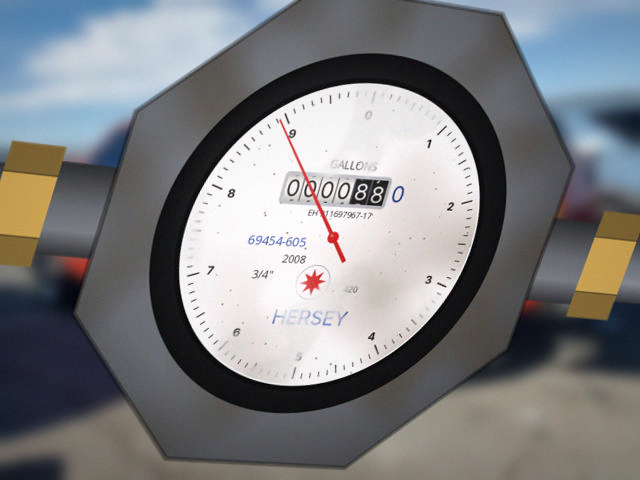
878.9 gal
